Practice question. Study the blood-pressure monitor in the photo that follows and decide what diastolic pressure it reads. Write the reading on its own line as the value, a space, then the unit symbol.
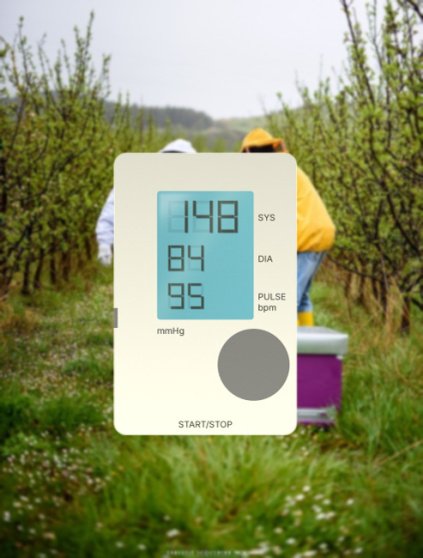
84 mmHg
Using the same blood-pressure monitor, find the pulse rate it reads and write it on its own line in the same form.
95 bpm
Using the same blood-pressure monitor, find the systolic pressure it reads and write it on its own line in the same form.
148 mmHg
